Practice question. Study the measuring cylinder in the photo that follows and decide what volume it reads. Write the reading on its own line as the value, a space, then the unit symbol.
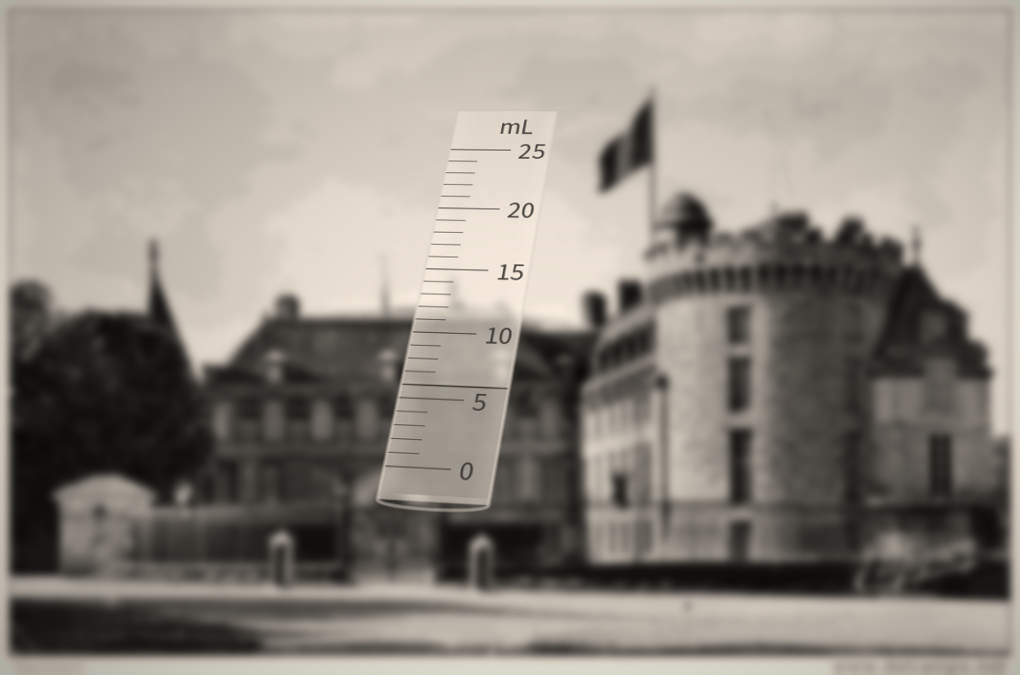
6 mL
